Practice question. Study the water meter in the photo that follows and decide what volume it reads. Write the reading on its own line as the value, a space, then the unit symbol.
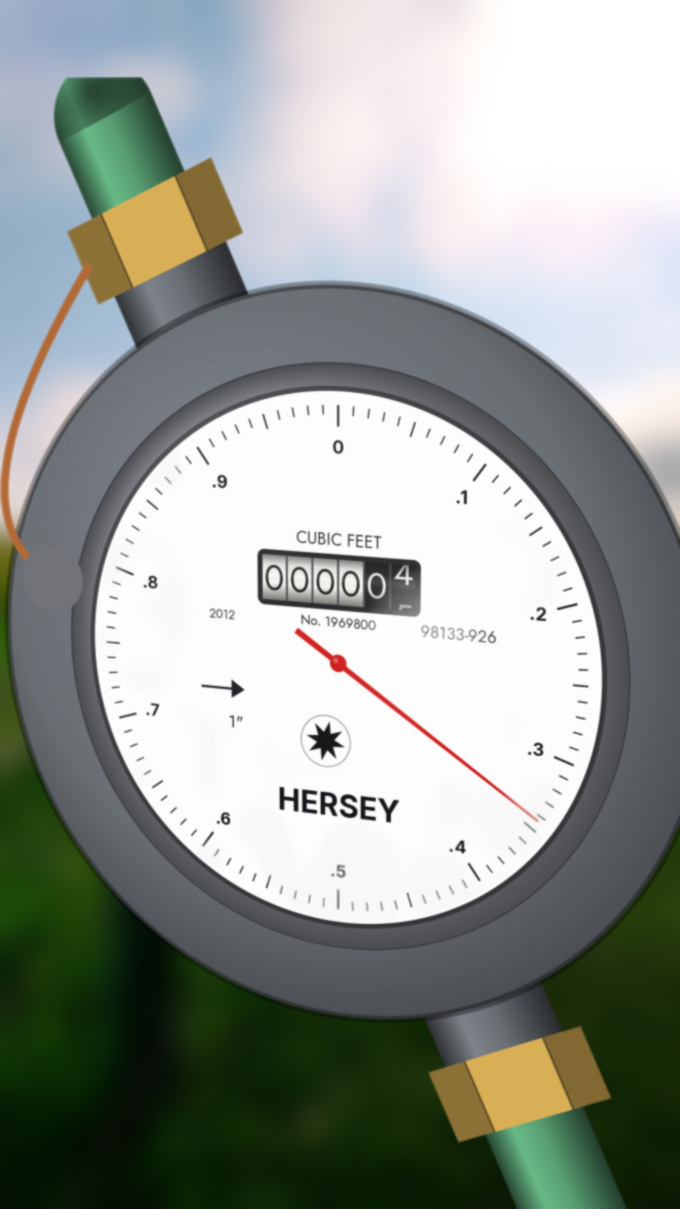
4.34 ft³
